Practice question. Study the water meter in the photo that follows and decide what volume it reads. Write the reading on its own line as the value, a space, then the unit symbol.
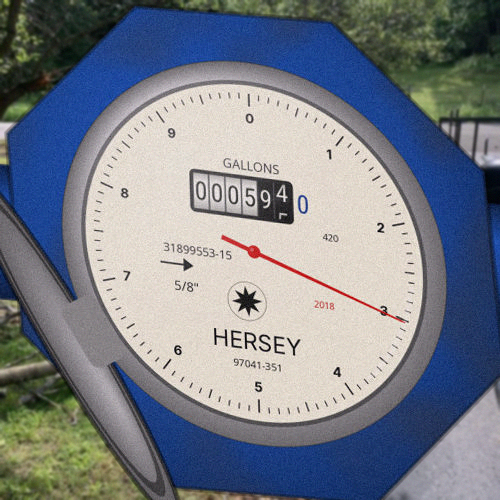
5943.0 gal
